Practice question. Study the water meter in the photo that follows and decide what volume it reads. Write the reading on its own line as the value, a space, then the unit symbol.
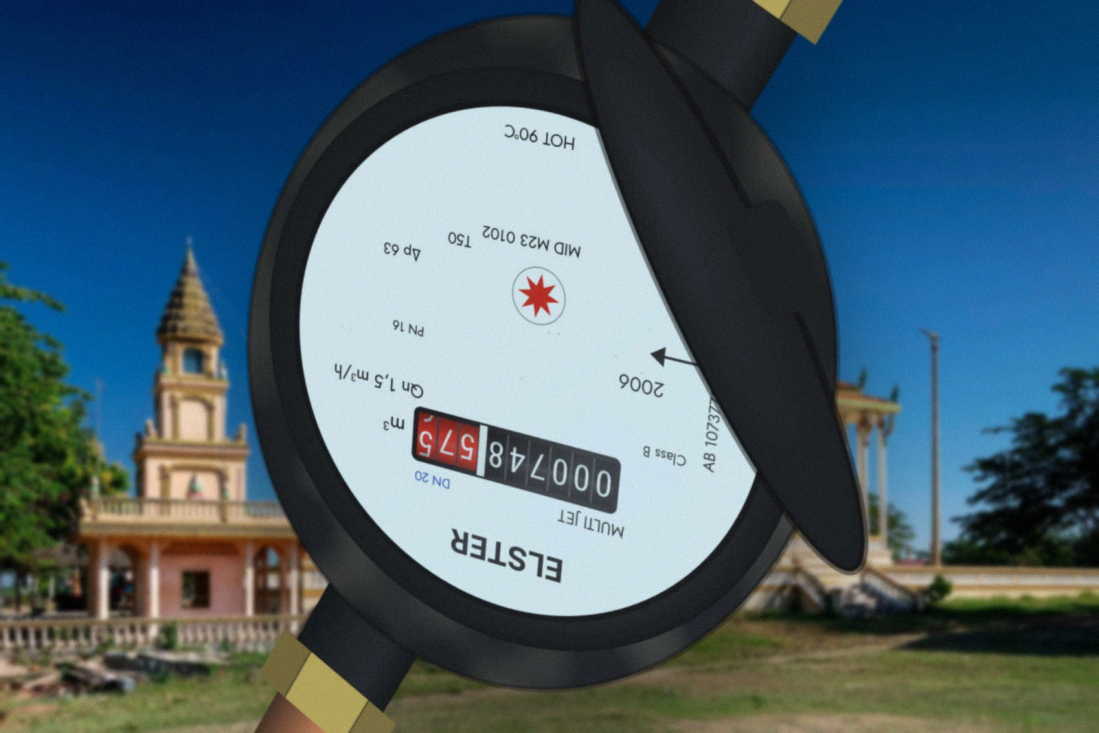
748.575 m³
